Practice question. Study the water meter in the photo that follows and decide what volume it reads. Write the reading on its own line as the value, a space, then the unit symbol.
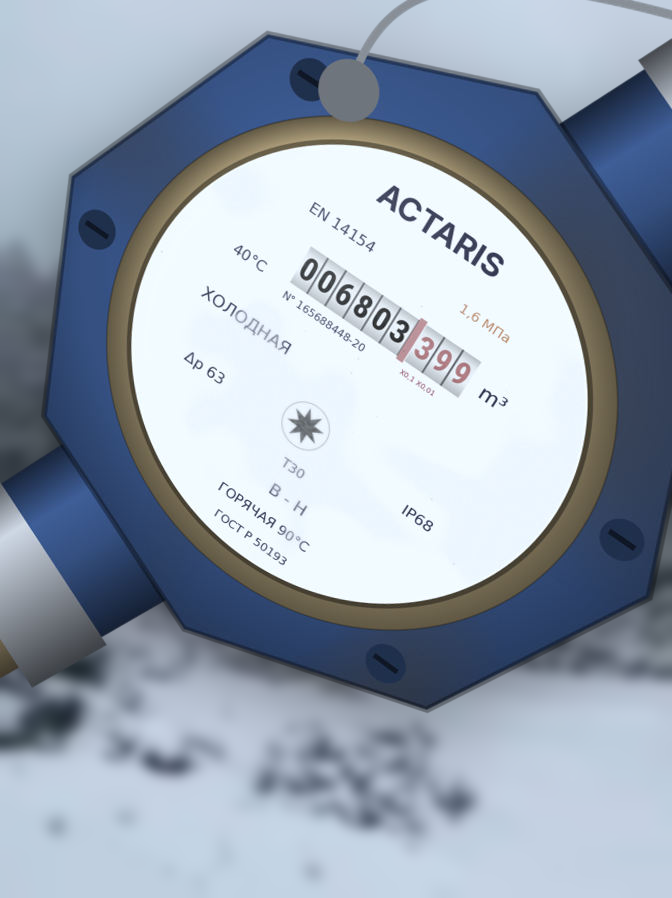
6803.399 m³
